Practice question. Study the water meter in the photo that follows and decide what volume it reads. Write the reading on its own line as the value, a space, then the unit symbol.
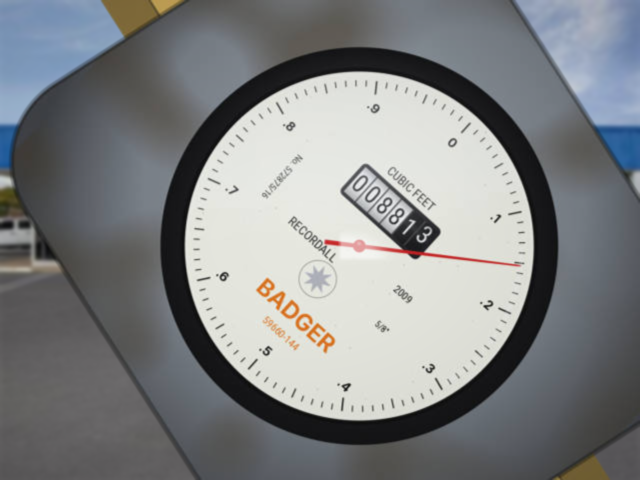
8813.15 ft³
